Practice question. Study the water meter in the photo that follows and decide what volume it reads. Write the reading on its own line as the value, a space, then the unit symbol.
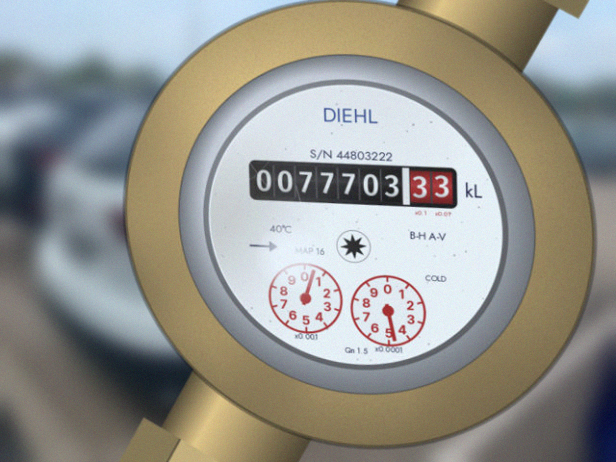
77703.3304 kL
